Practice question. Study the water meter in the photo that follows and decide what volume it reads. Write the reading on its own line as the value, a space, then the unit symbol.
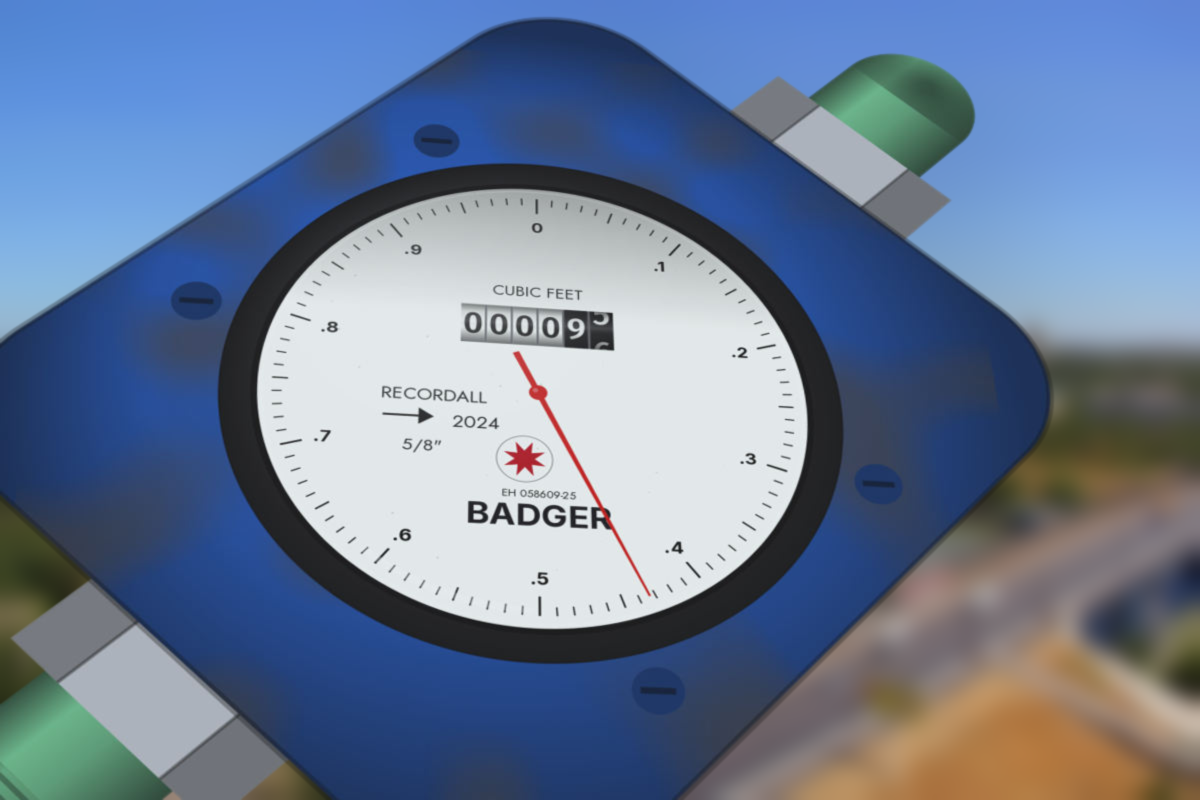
95.43 ft³
